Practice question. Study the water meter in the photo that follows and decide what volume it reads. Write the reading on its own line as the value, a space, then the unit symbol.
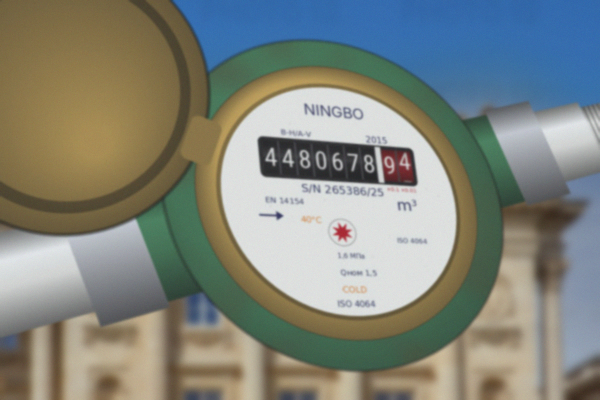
4480678.94 m³
